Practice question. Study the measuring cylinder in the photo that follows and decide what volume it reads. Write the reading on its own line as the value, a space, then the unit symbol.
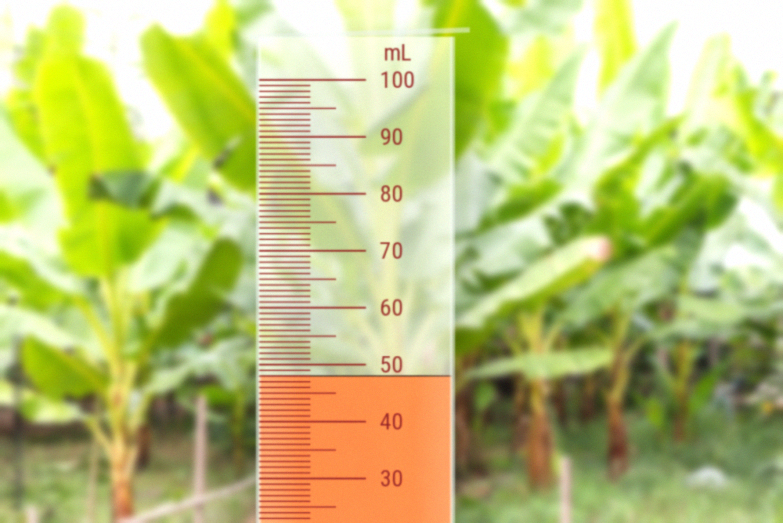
48 mL
